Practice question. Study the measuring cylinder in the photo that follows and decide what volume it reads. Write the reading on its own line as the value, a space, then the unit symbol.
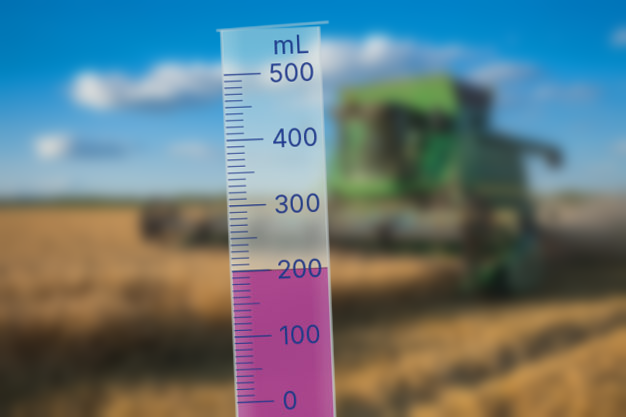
200 mL
